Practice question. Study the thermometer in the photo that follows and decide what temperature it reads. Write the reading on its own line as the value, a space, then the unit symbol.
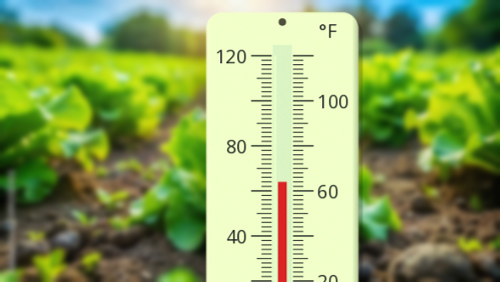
64 °F
